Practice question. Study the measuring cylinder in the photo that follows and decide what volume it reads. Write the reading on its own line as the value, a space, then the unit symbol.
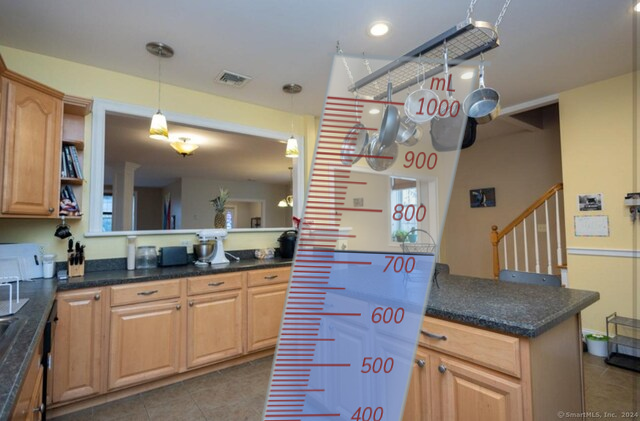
720 mL
